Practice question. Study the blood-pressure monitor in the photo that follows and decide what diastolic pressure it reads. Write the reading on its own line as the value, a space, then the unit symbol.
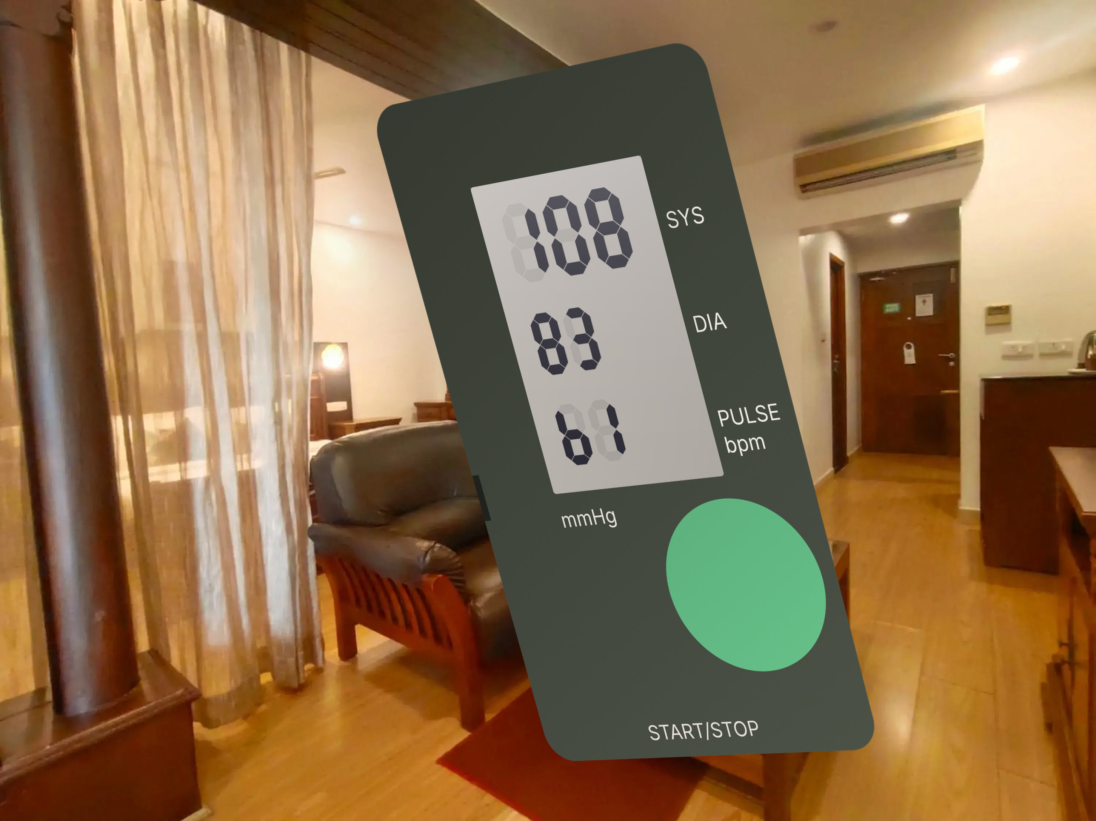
83 mmHg
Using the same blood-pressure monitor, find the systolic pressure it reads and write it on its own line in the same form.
108 mmHg
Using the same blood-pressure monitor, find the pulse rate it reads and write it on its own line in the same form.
61 bpm
